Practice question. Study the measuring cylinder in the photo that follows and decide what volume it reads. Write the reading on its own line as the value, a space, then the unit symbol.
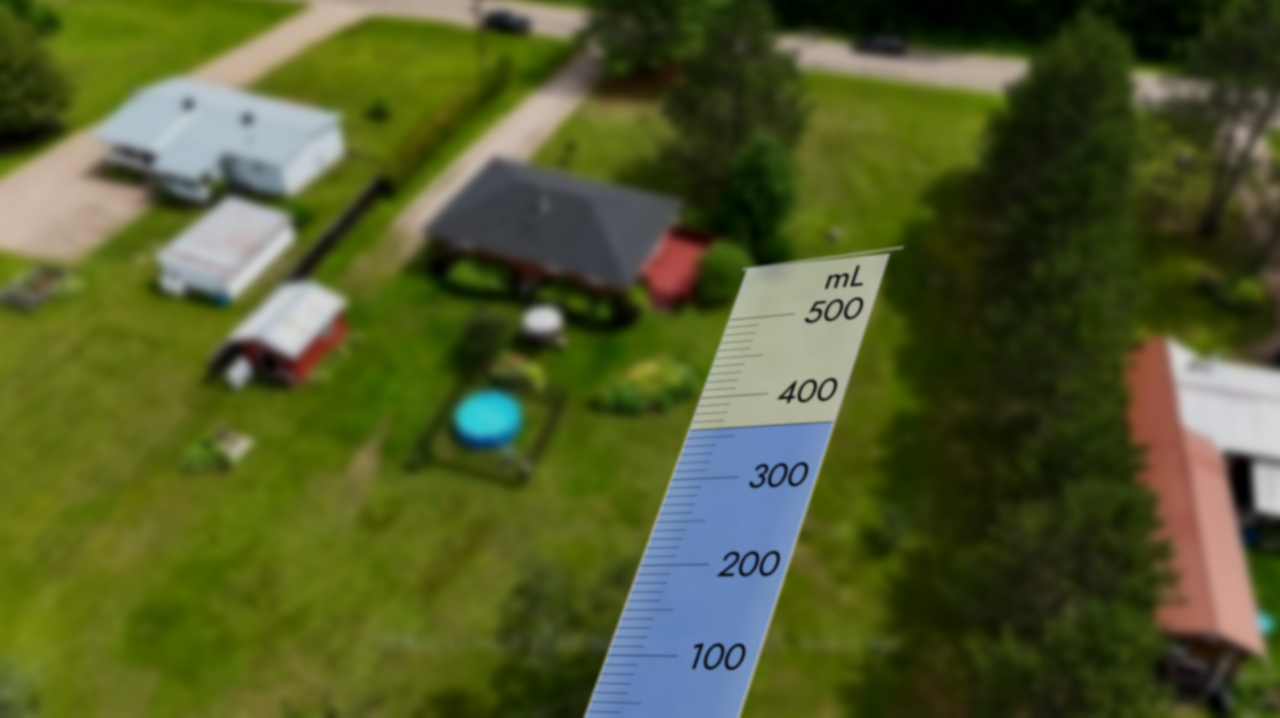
360 mL
